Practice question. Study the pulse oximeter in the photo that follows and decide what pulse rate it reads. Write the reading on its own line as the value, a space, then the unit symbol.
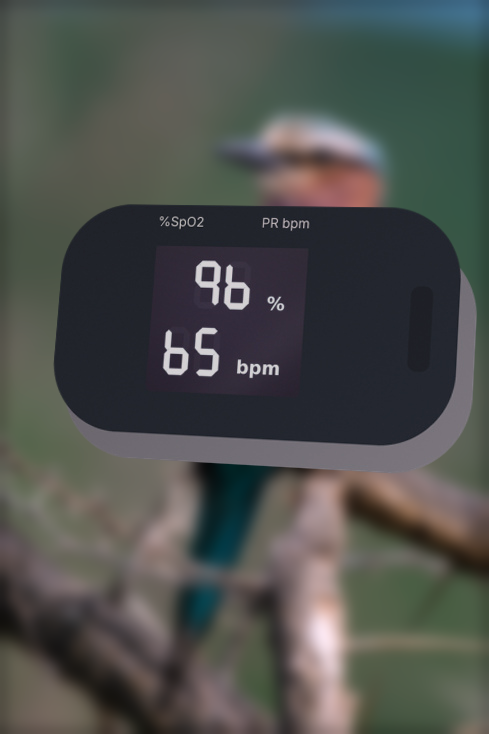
65 bpm
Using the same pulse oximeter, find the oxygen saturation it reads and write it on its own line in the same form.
96 %
